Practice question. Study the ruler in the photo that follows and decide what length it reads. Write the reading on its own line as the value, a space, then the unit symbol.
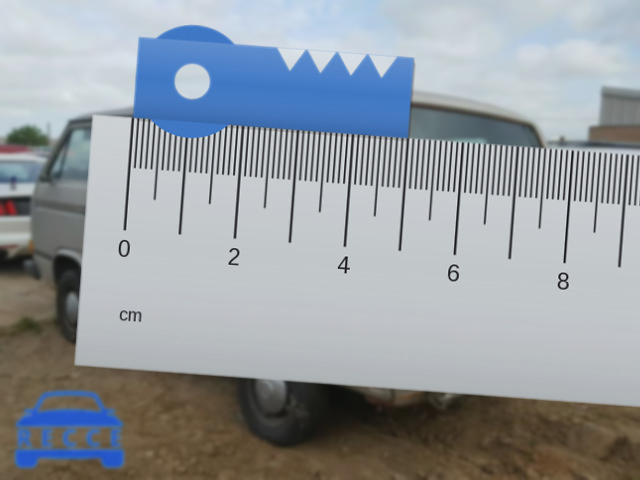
5 cm
